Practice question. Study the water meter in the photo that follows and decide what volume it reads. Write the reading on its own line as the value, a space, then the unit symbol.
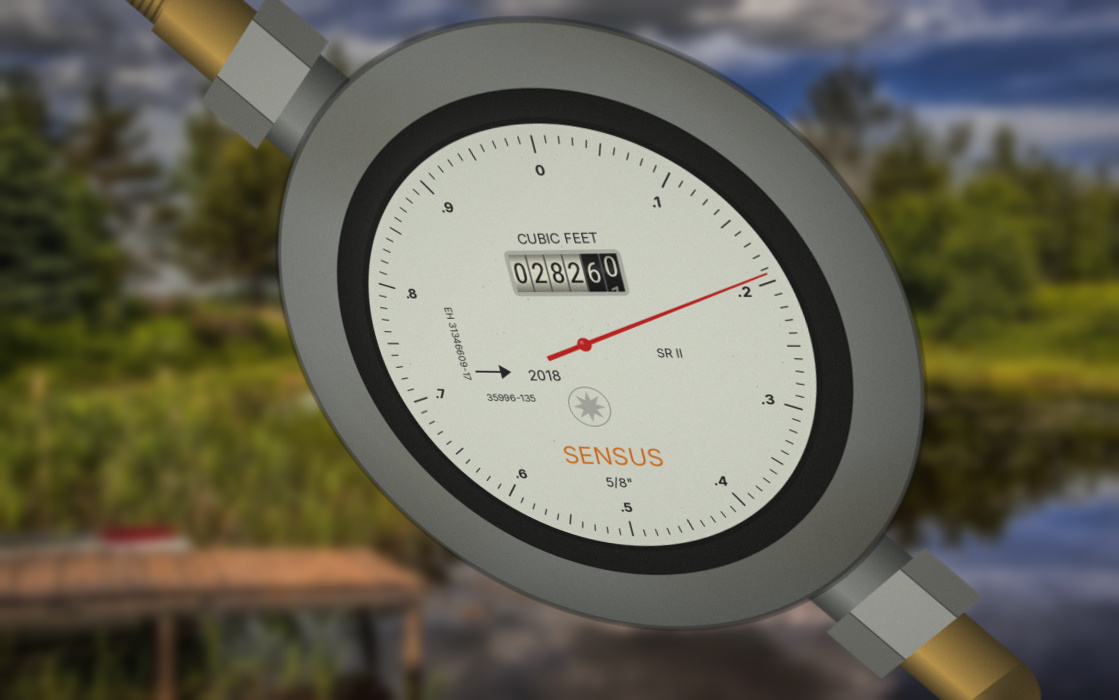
28260.19 ft³
